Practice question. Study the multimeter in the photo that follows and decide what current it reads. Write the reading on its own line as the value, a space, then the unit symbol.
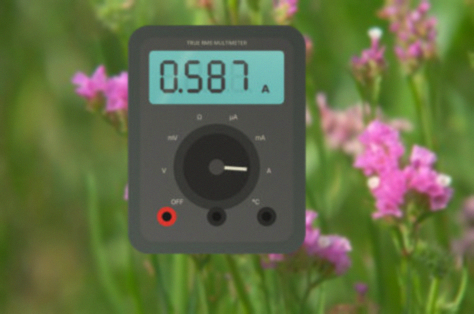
0.587 A
